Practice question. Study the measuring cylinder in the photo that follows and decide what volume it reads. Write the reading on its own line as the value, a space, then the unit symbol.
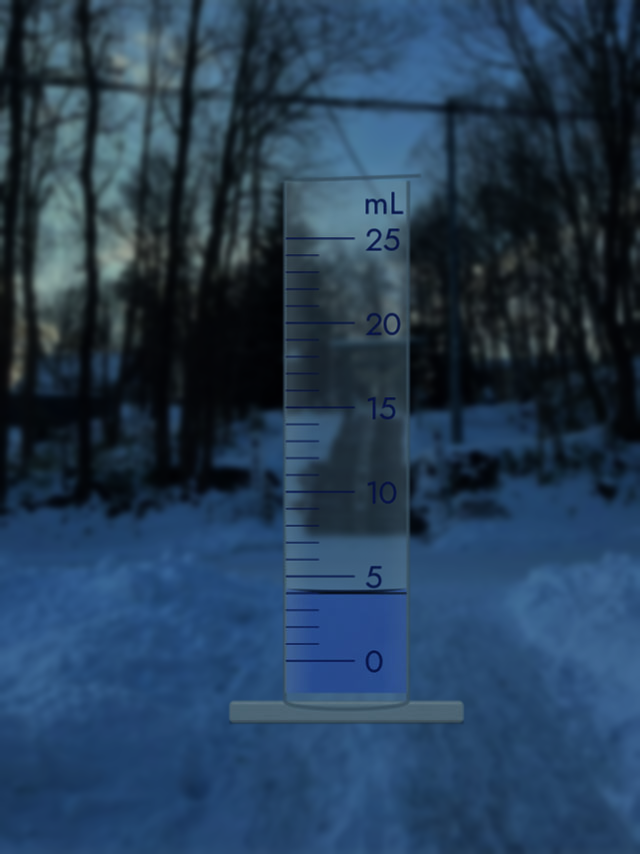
4 mL
